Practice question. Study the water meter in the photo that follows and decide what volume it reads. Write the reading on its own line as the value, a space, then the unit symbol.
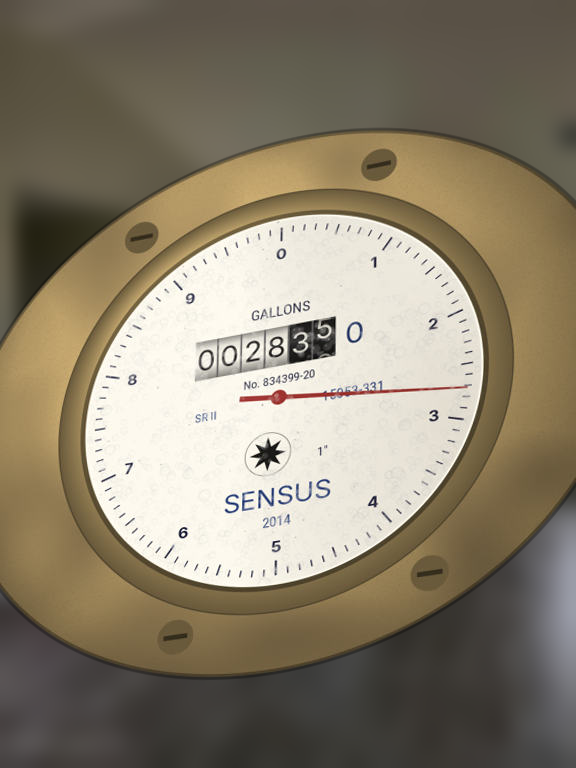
28352.7 gal
